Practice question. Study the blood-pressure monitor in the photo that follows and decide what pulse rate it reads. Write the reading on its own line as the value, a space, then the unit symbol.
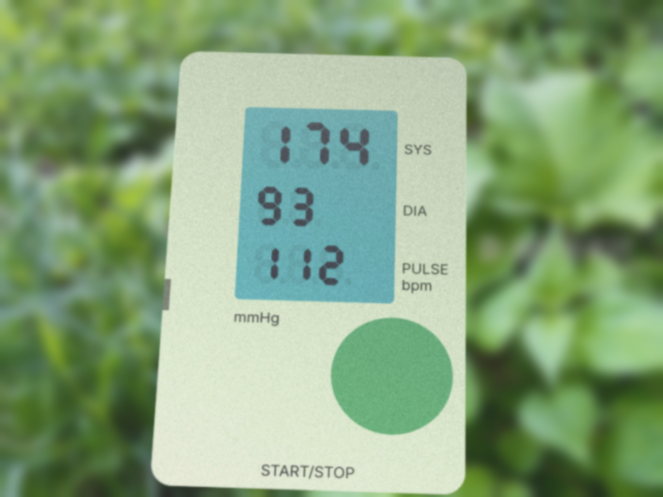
112 bpm
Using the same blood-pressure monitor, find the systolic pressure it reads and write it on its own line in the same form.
174 mmHg
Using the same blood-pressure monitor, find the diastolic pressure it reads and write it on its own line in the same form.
93 mmHg
